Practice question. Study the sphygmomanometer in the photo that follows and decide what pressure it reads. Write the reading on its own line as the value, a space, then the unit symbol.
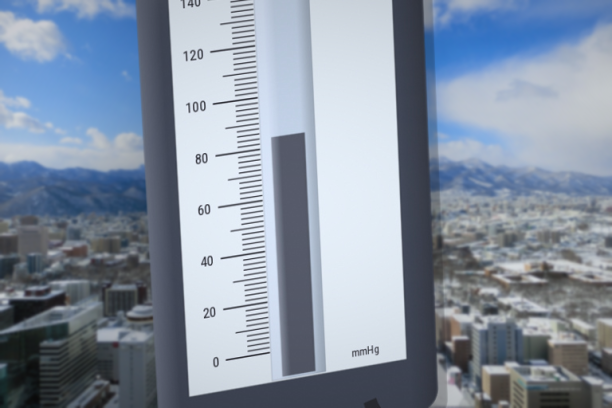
84 mmHg
